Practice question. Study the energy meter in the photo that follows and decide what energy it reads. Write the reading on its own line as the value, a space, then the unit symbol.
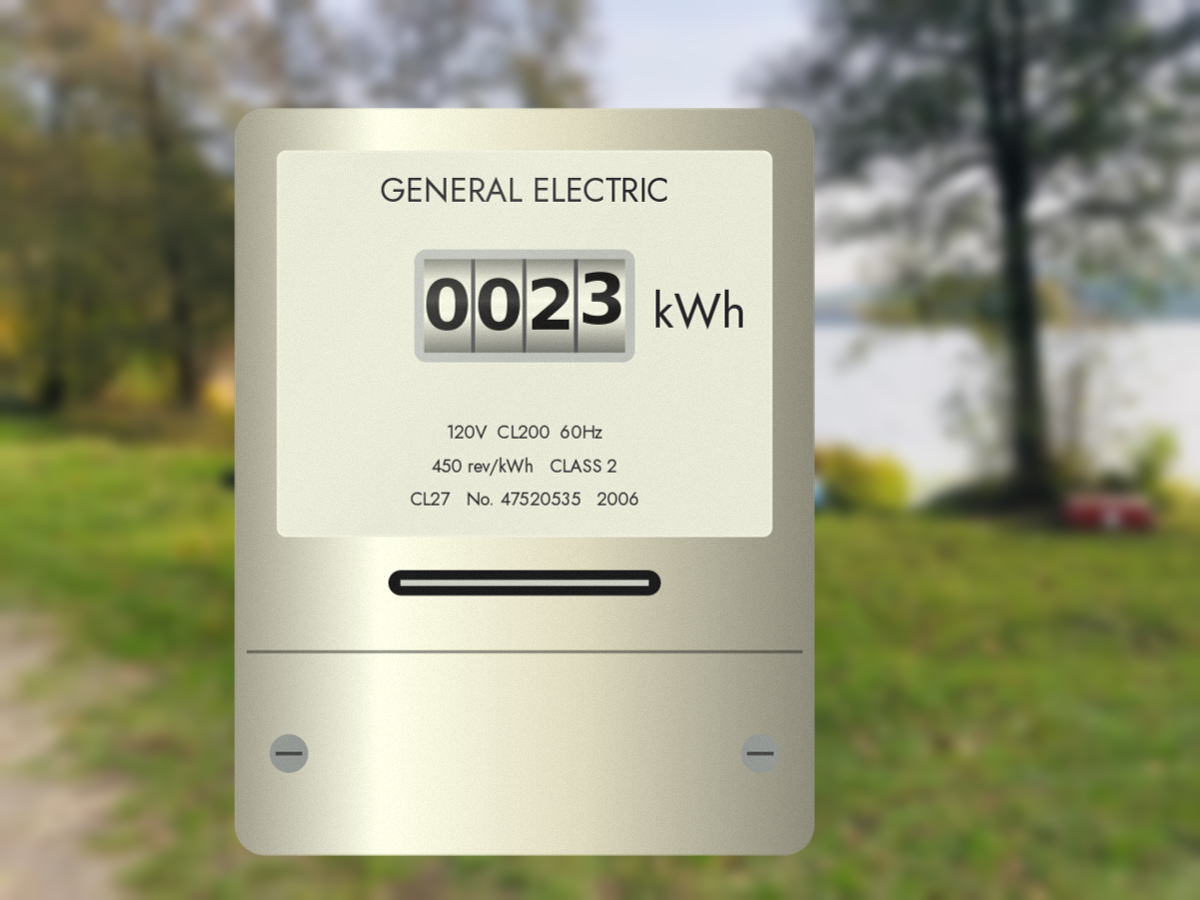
23 kWh
